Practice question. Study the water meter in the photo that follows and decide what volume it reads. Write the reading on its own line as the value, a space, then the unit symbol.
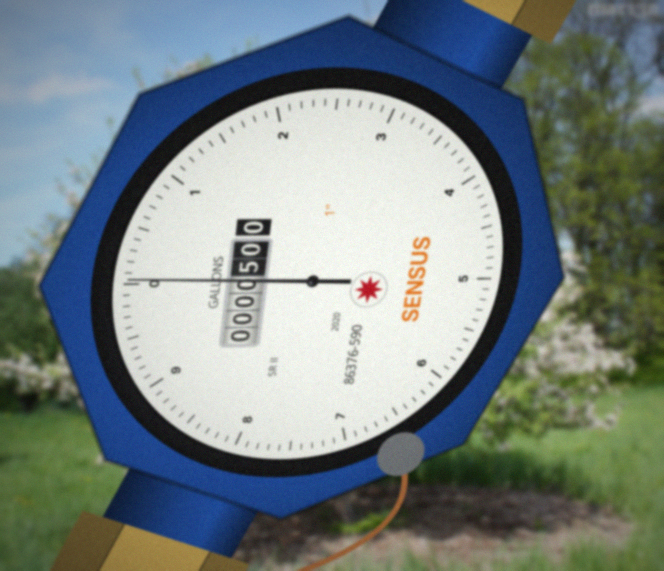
500.0 gal
